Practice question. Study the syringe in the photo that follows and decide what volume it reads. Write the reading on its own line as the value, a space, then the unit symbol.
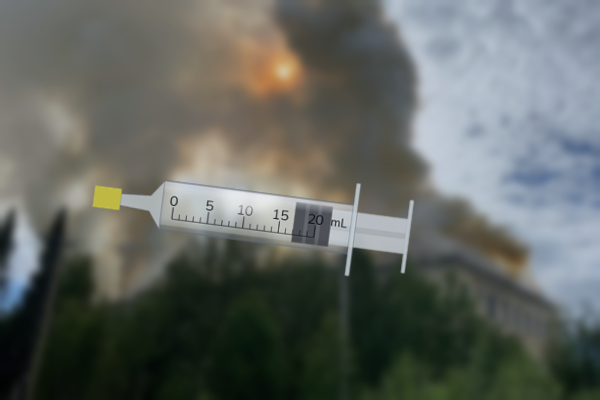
17 mL
